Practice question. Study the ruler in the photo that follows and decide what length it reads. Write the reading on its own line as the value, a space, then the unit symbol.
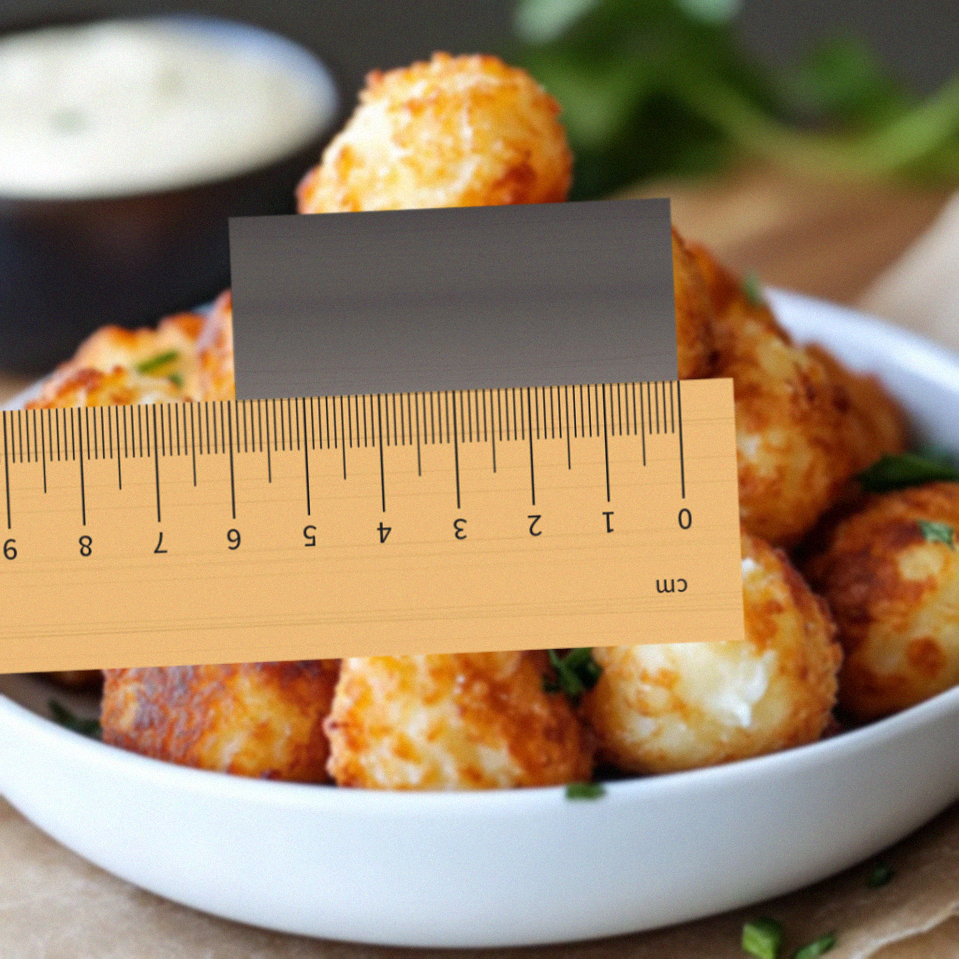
5.9 cm
